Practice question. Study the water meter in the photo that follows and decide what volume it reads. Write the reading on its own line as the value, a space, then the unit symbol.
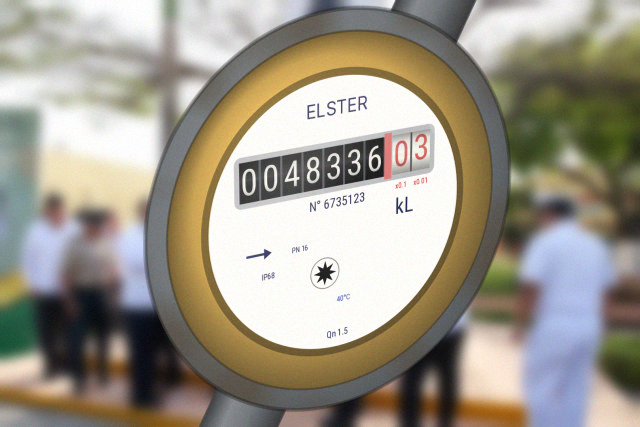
48336.03 kL
